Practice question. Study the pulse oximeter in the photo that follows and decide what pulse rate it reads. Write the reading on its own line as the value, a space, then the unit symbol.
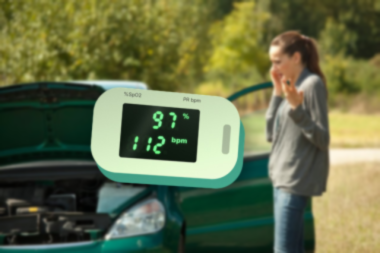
112 bpm
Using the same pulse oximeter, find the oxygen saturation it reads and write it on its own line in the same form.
97 %
